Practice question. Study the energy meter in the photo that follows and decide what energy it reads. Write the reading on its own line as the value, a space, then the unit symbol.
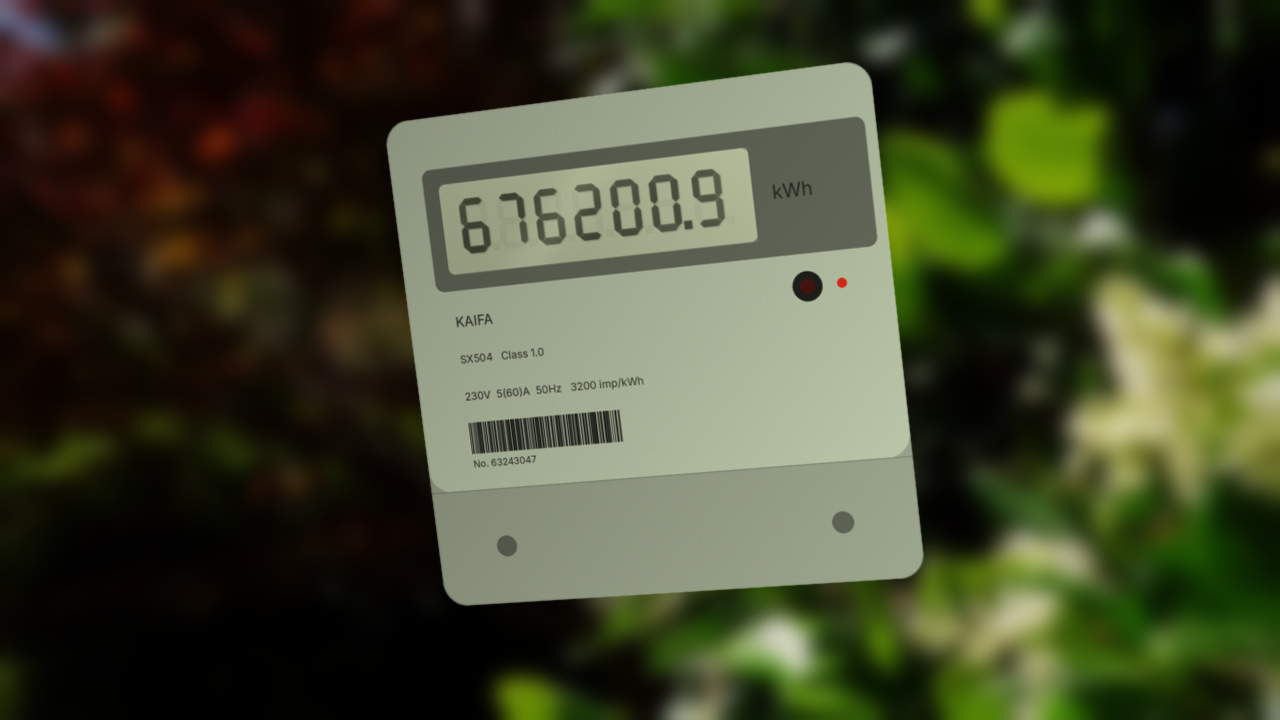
676200.9 kWh
